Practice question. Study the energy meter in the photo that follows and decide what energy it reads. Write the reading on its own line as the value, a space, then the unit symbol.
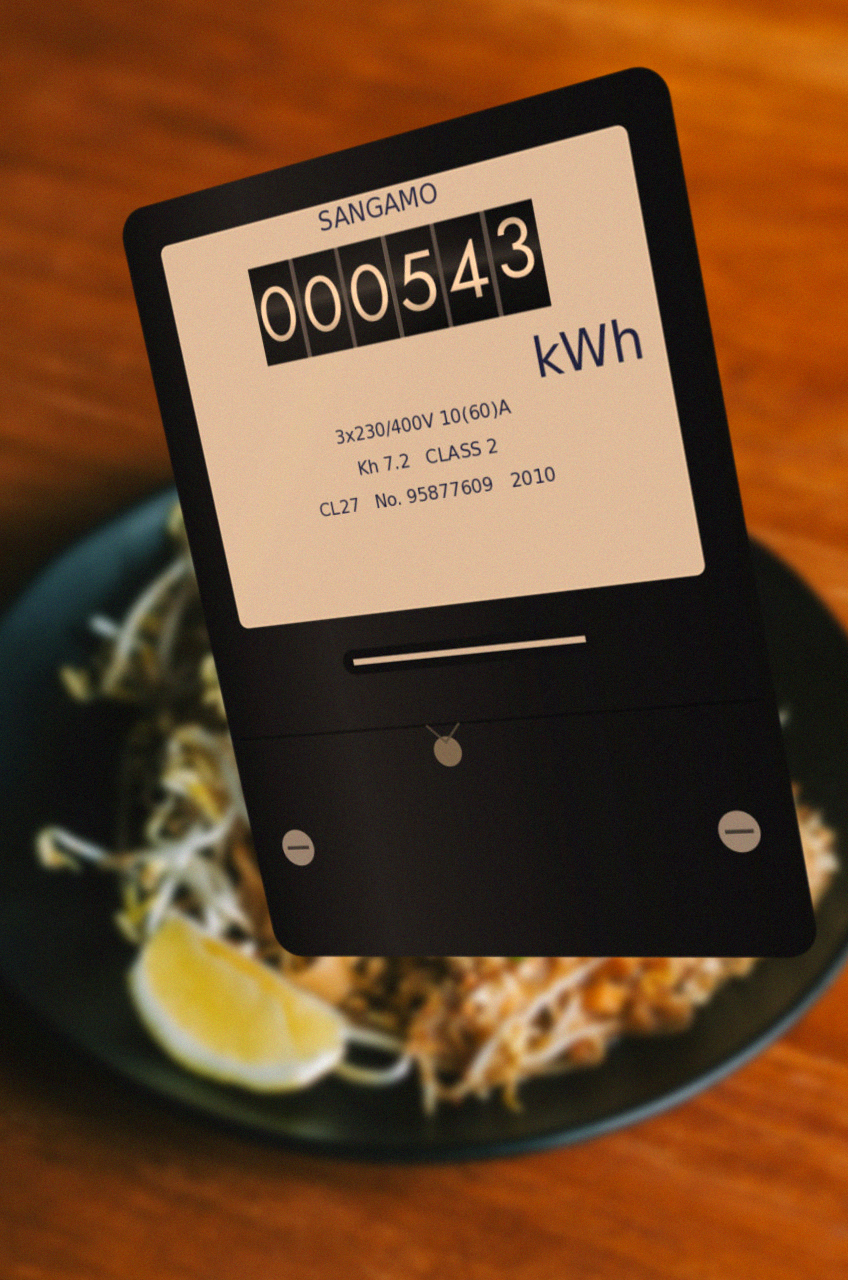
543 kWh
